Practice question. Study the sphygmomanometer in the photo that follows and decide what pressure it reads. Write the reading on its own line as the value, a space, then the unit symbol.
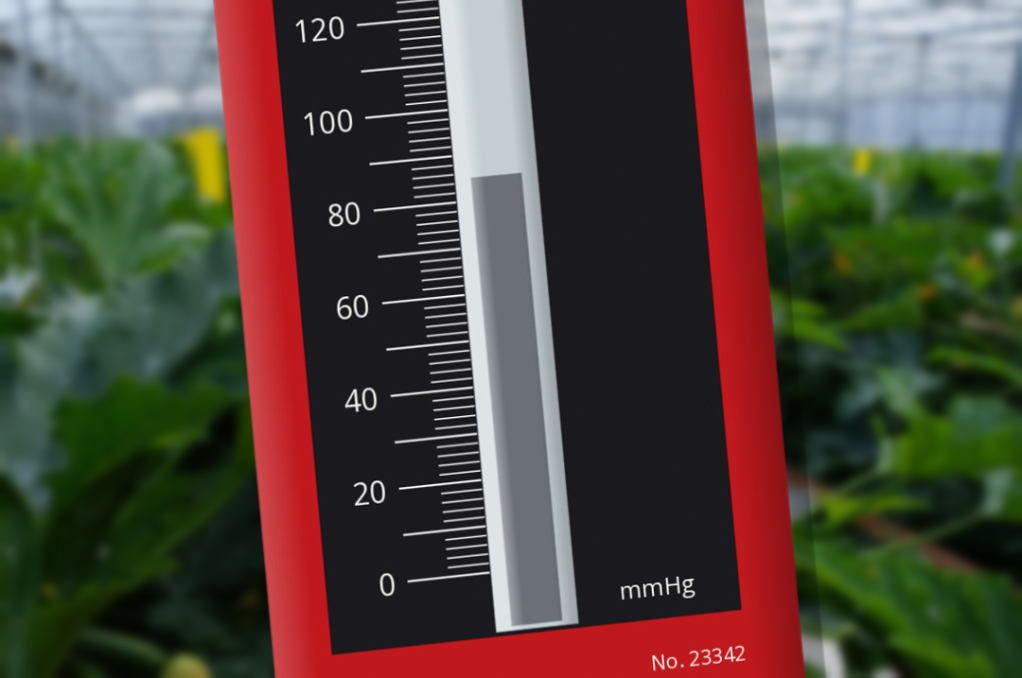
85 mmHg
